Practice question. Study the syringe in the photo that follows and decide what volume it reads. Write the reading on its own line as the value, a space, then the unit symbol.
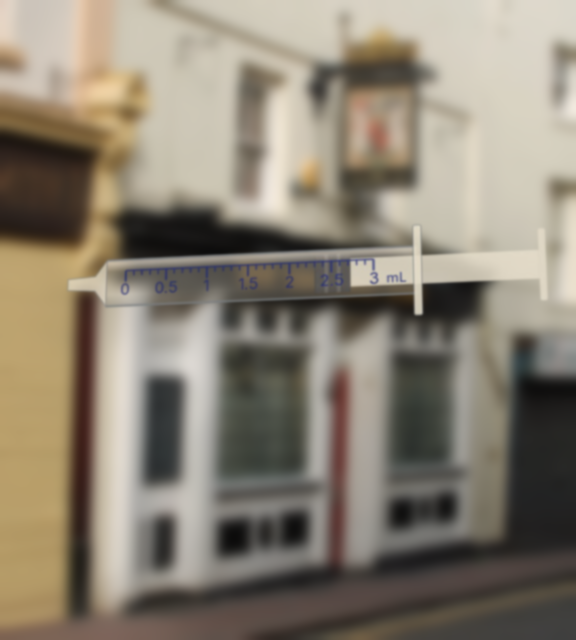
2.3 mL
